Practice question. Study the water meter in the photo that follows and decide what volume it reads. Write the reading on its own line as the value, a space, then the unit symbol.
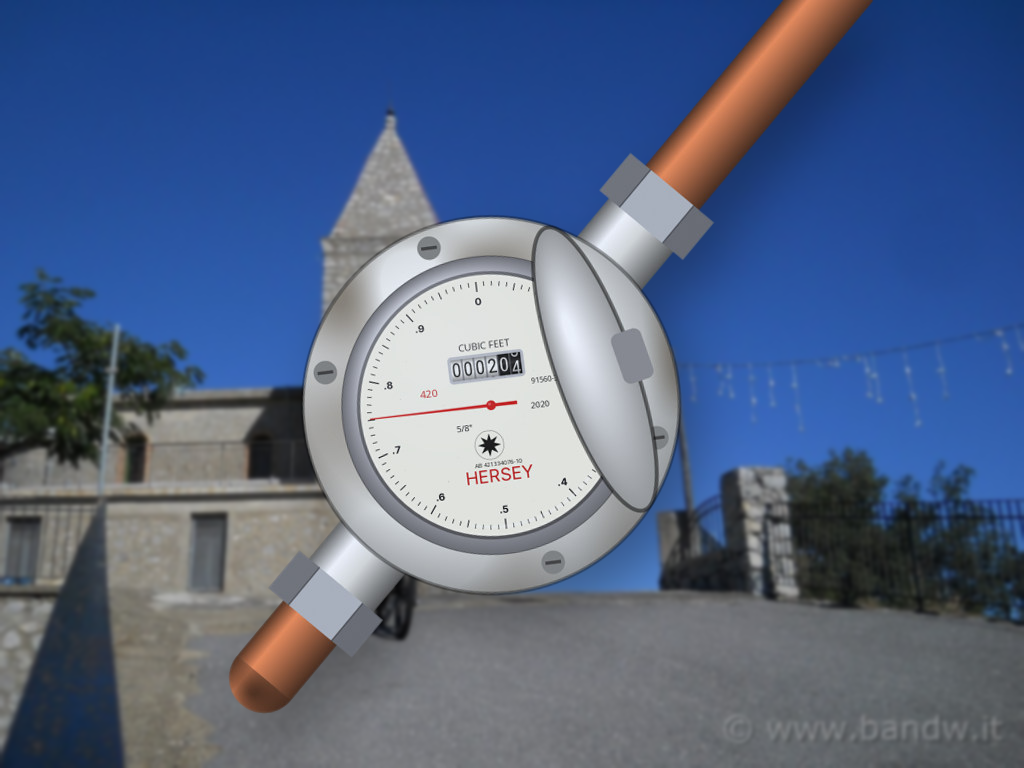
203.75 ft³
